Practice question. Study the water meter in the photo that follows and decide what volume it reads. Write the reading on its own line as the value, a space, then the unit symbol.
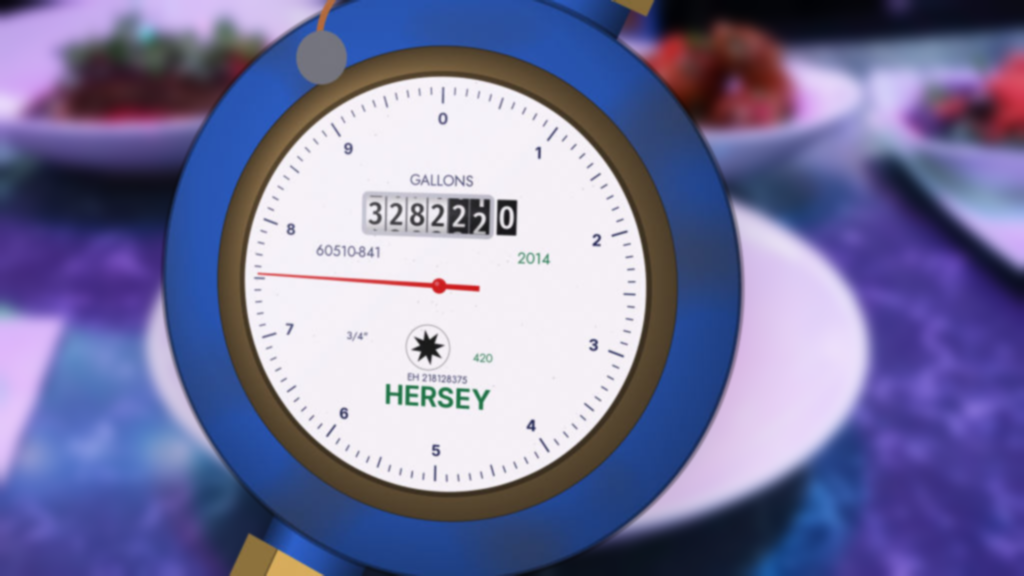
3282217.5 gal
